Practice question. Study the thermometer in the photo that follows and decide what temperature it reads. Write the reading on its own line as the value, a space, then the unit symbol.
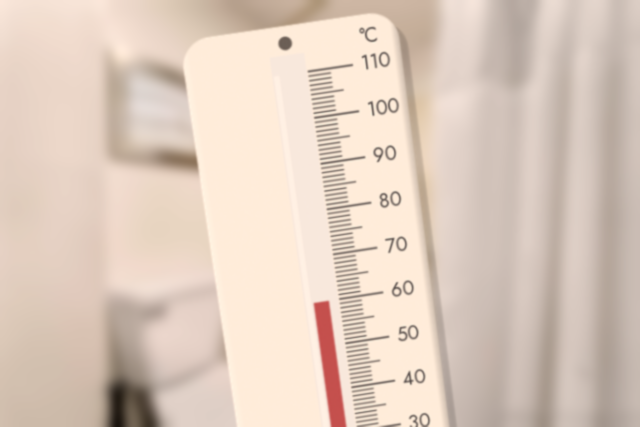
60 °C
